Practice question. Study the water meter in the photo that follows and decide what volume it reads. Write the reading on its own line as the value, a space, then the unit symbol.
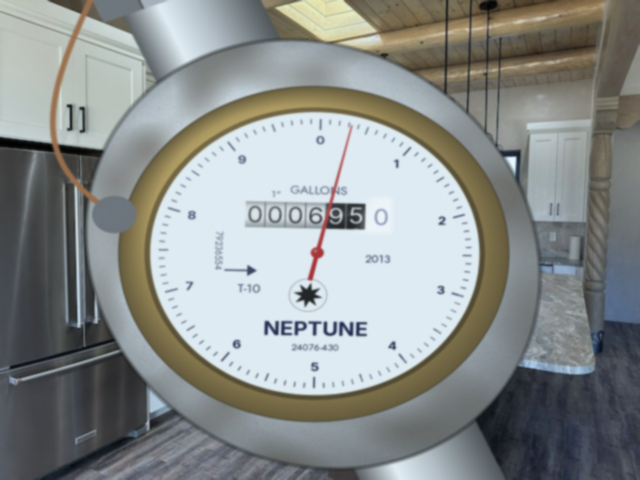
6950.3 gal
